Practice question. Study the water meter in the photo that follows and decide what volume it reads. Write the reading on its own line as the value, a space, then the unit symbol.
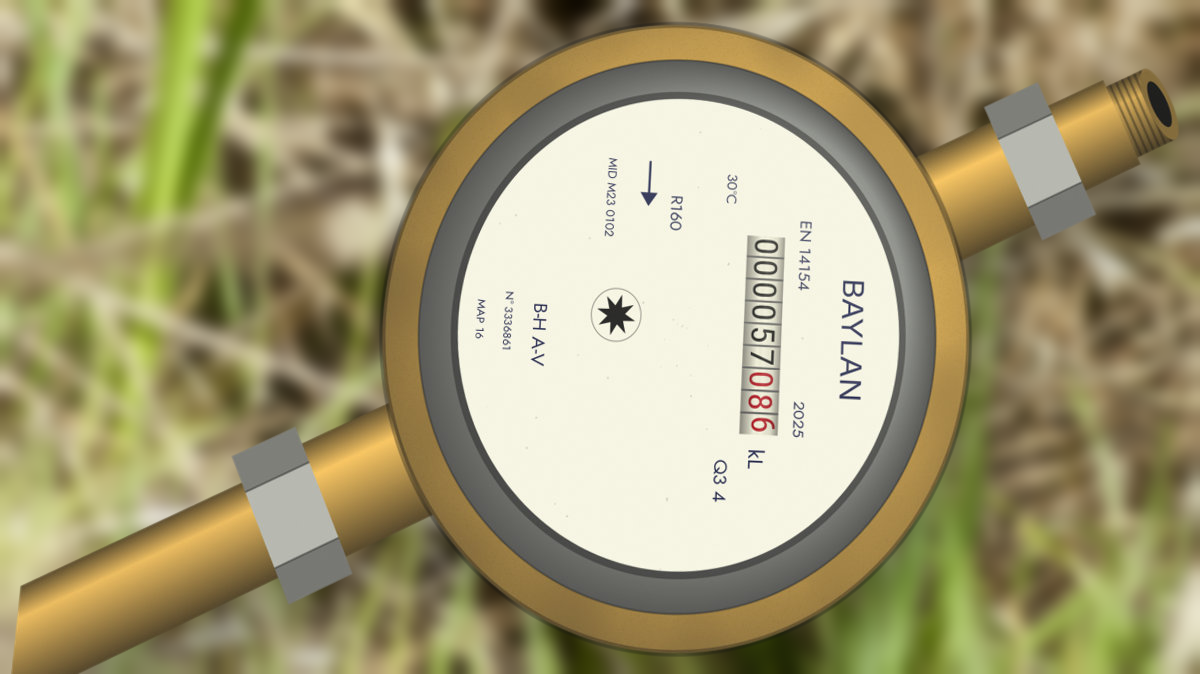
57.086 kL
